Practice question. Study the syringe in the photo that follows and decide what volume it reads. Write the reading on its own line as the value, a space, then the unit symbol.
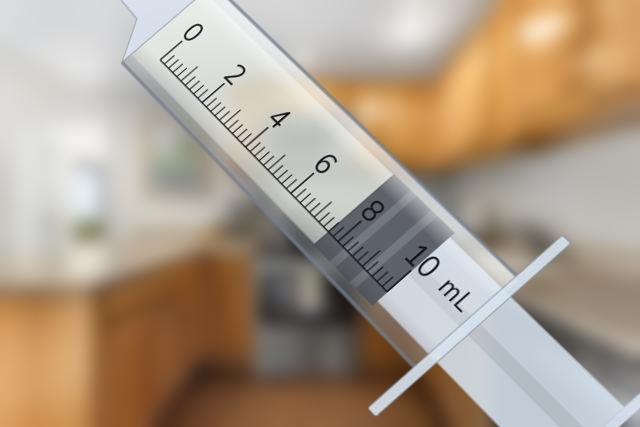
7.6 mL
